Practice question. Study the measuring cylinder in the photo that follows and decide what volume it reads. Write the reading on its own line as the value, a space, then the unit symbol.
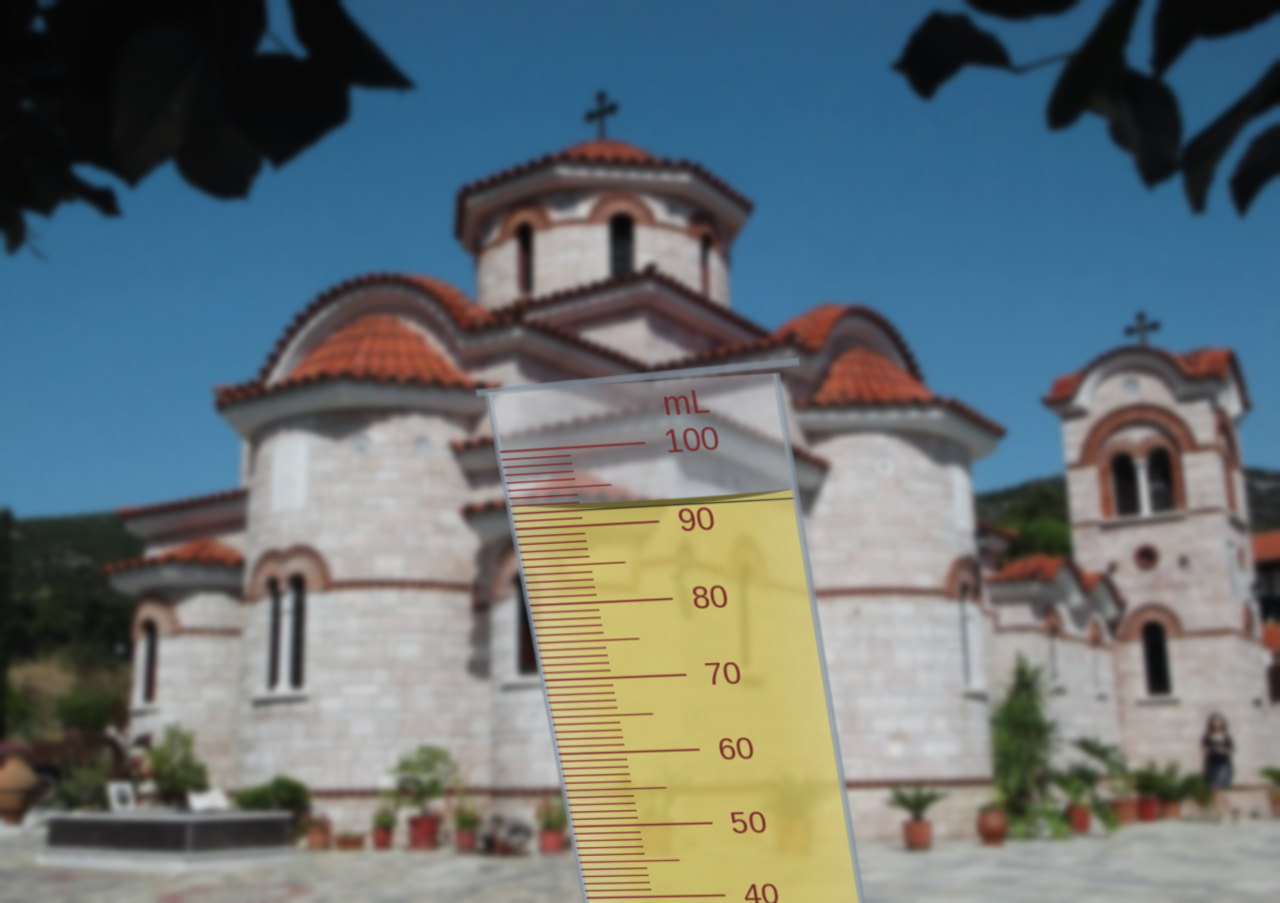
92 mL
